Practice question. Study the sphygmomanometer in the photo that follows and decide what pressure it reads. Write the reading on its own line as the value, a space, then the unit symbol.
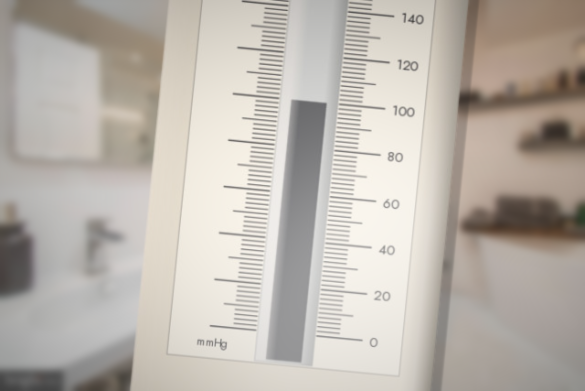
100 mmHg
